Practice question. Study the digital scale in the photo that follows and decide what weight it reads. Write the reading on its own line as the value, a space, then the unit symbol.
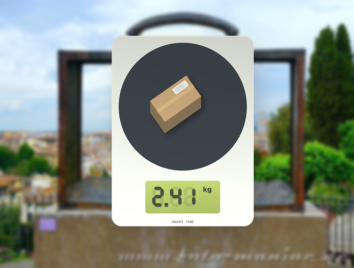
2.41 kg
